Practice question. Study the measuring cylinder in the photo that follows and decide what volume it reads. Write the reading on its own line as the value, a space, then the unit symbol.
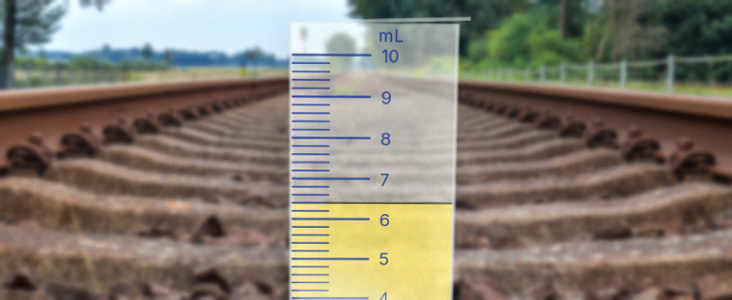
6.4 mL
